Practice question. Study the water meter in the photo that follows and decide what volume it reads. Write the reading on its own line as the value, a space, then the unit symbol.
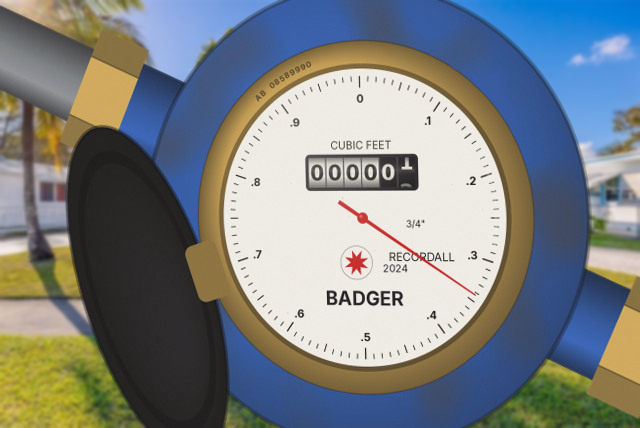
1.34 ft³
